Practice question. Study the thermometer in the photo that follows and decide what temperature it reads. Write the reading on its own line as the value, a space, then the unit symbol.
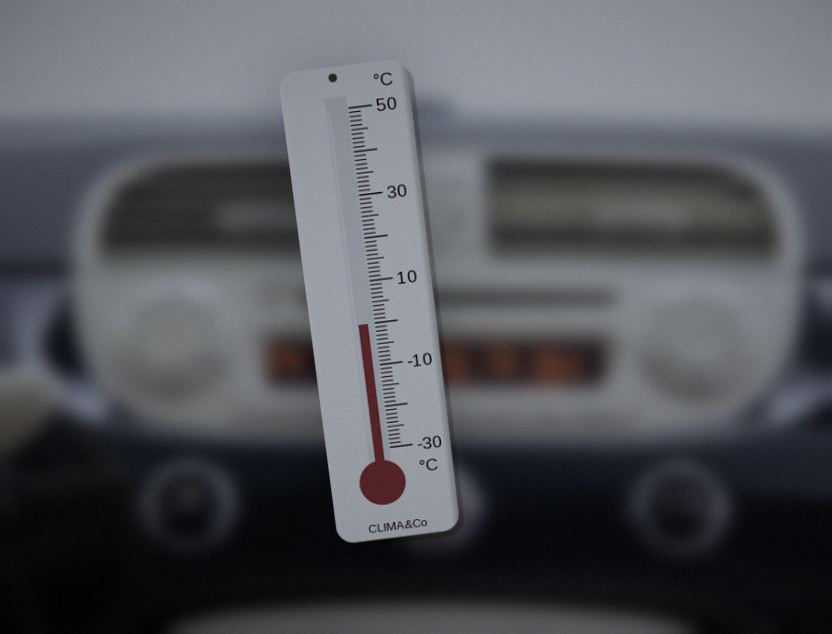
0 °C
